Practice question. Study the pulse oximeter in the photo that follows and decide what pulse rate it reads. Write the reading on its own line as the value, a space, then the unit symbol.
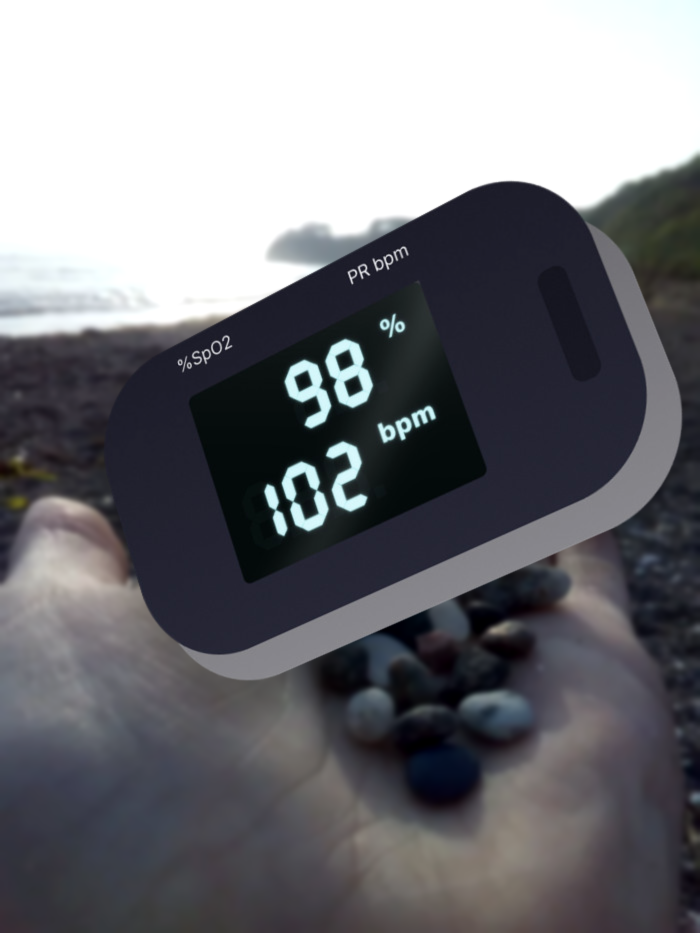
102 bpm
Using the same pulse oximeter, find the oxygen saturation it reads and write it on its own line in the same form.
98 %
